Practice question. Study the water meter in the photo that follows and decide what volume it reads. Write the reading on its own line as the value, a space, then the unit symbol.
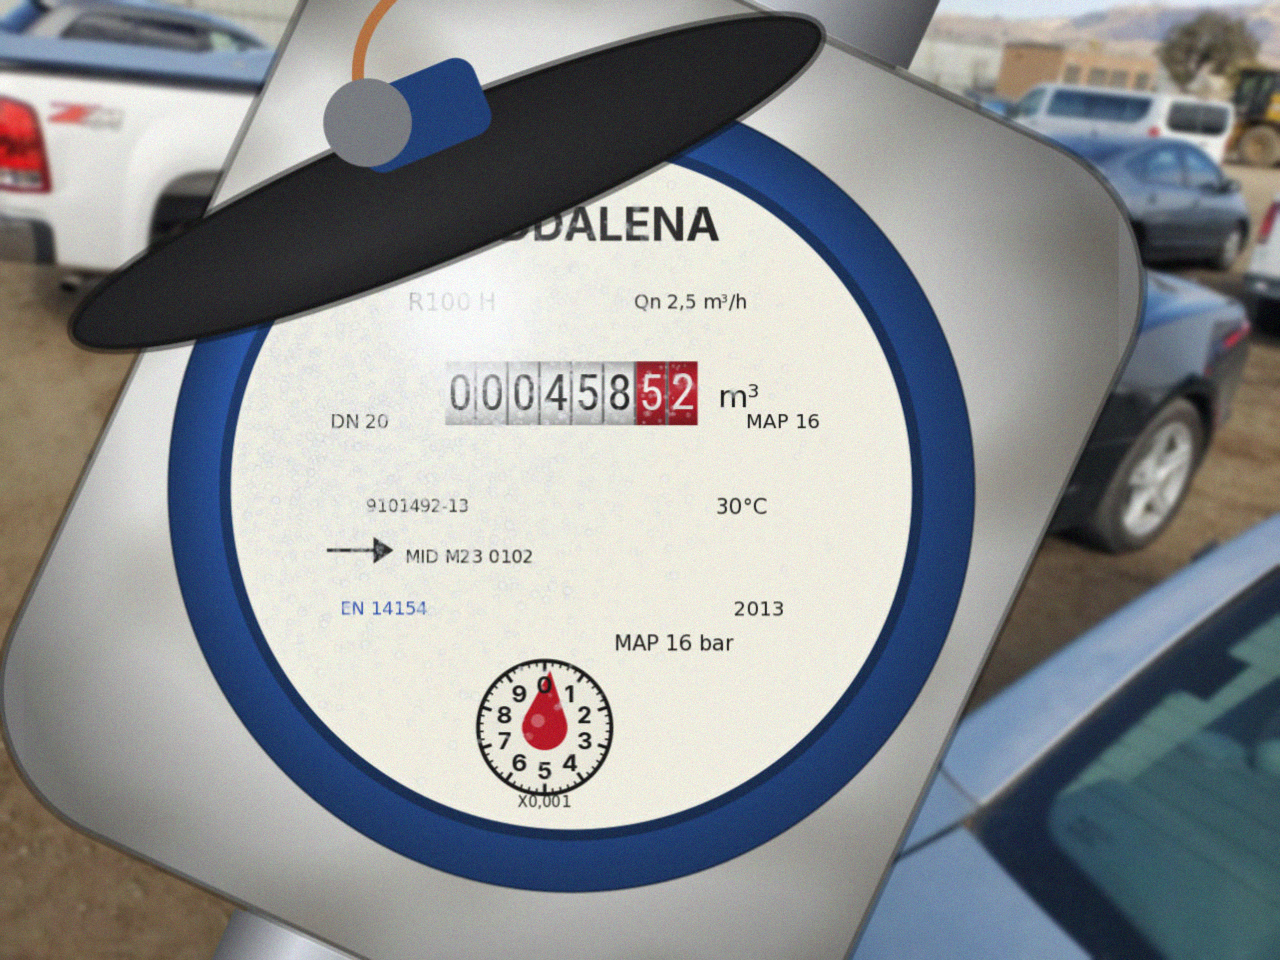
458.520 m³
